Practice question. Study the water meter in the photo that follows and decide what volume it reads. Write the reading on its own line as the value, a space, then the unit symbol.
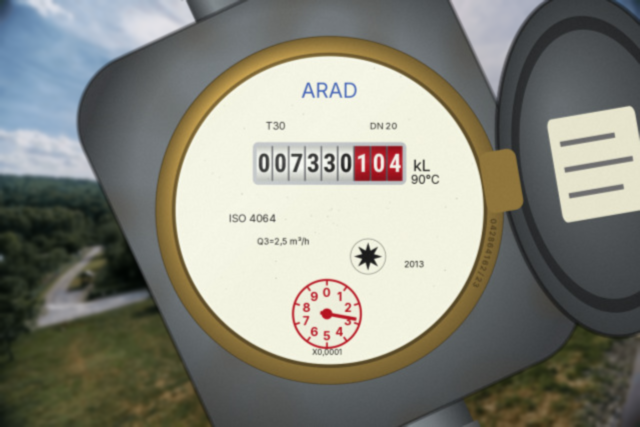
7330.1042 kL
